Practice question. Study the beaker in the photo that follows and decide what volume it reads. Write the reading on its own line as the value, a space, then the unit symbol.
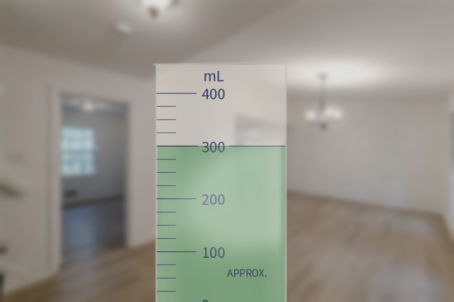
300 mL
